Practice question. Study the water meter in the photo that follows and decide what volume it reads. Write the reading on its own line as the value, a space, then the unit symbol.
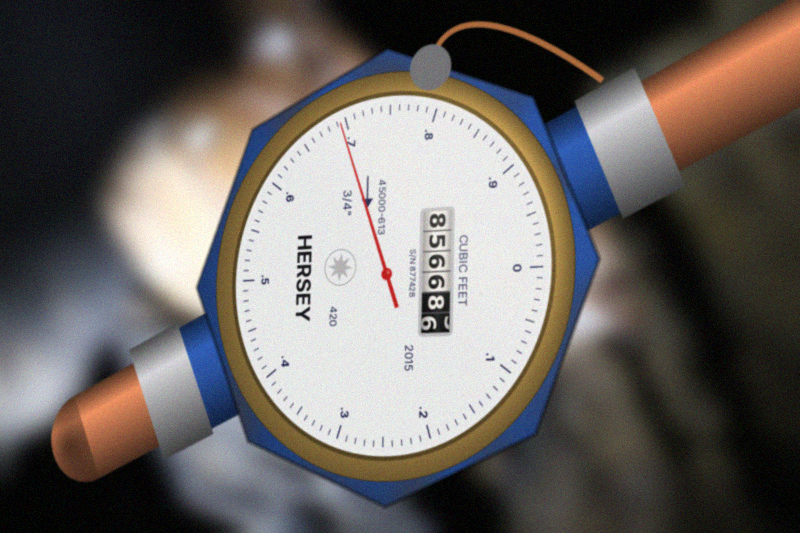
856685.69 ft³
